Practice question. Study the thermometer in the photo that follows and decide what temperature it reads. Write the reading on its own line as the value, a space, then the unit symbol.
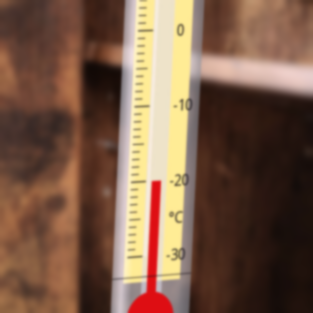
-20 °C
